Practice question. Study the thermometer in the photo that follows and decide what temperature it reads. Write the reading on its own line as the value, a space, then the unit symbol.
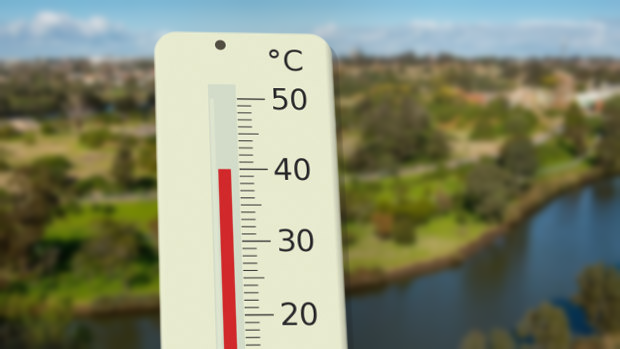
40 °C
